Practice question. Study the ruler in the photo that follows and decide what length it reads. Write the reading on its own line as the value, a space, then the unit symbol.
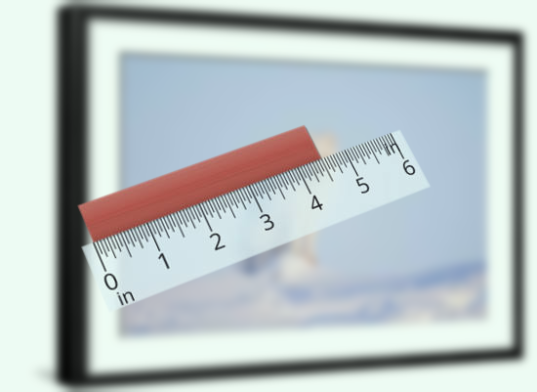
4.5 in
